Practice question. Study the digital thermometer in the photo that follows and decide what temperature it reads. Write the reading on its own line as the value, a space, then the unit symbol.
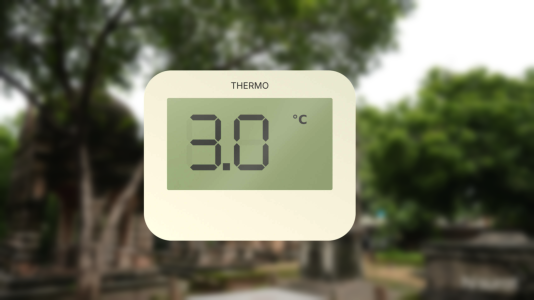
3.0 °C
